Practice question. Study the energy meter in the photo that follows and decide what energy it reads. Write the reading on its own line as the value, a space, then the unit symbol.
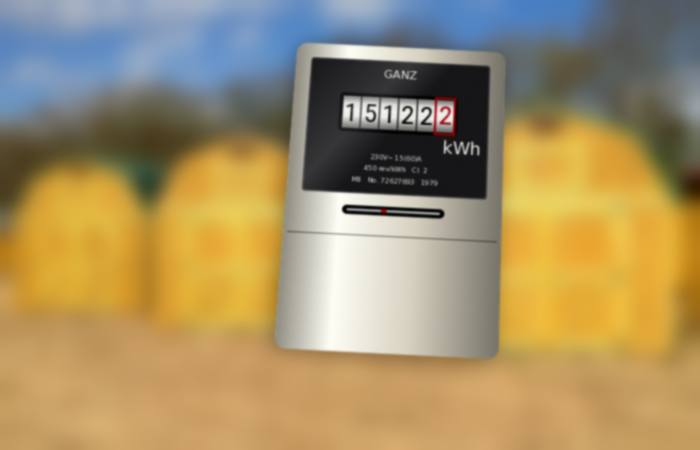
15122.2 kWh
